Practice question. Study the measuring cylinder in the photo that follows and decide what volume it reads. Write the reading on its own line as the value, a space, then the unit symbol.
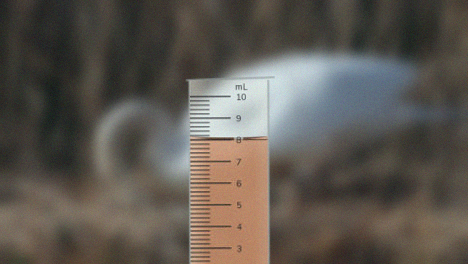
8 mL
